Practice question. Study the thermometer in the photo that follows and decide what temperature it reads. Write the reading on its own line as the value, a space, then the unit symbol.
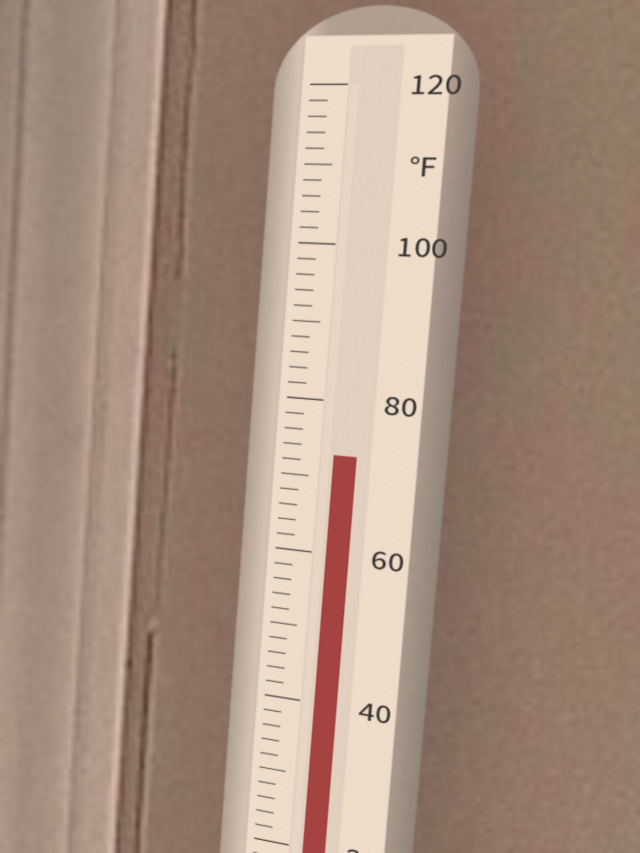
73 °F
